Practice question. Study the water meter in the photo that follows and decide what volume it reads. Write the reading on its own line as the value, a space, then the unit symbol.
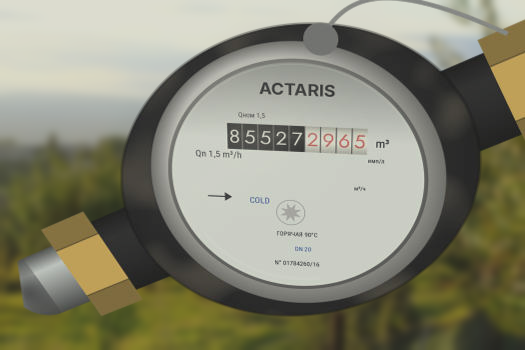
85527.2965 m³
